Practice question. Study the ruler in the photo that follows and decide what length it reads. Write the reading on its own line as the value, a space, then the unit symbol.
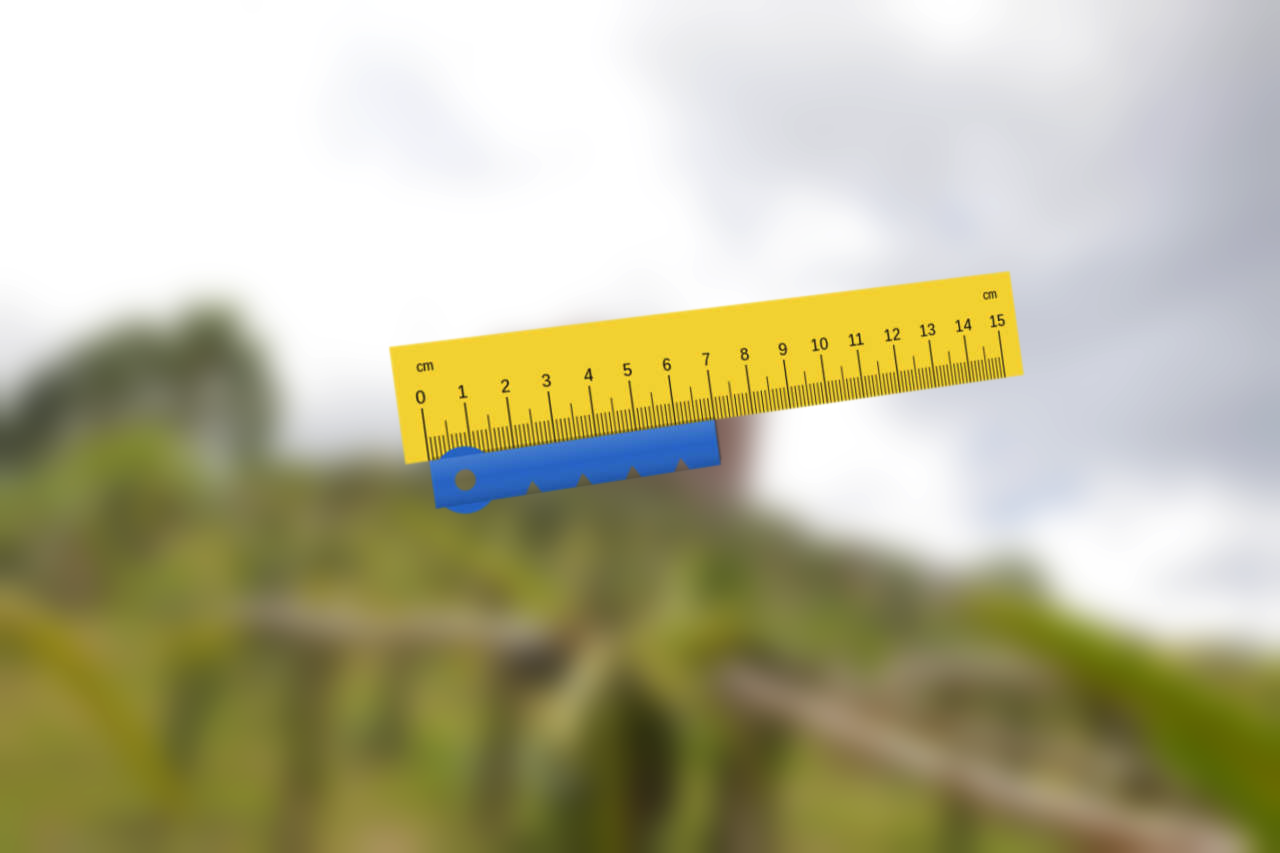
7 cm
